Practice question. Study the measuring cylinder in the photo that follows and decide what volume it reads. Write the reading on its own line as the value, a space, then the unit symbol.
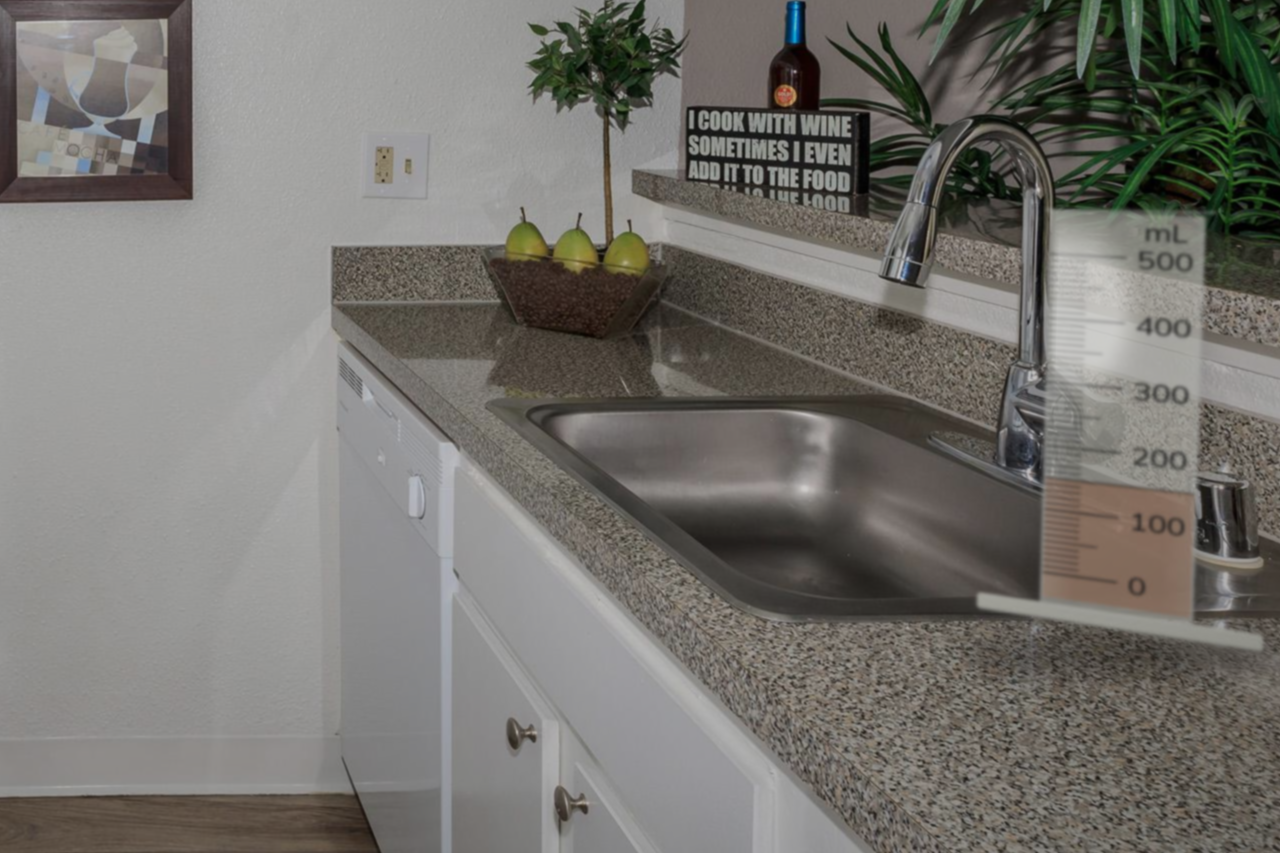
150 mL
